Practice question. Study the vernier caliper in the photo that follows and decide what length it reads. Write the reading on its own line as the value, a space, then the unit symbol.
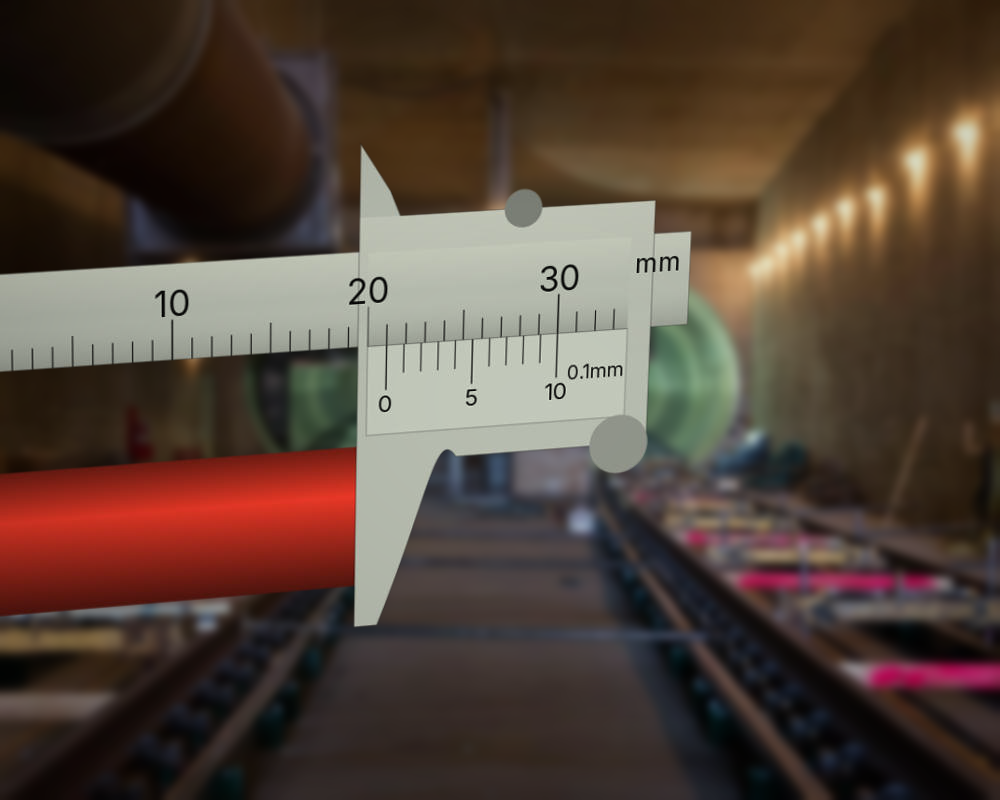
21.0 mm
